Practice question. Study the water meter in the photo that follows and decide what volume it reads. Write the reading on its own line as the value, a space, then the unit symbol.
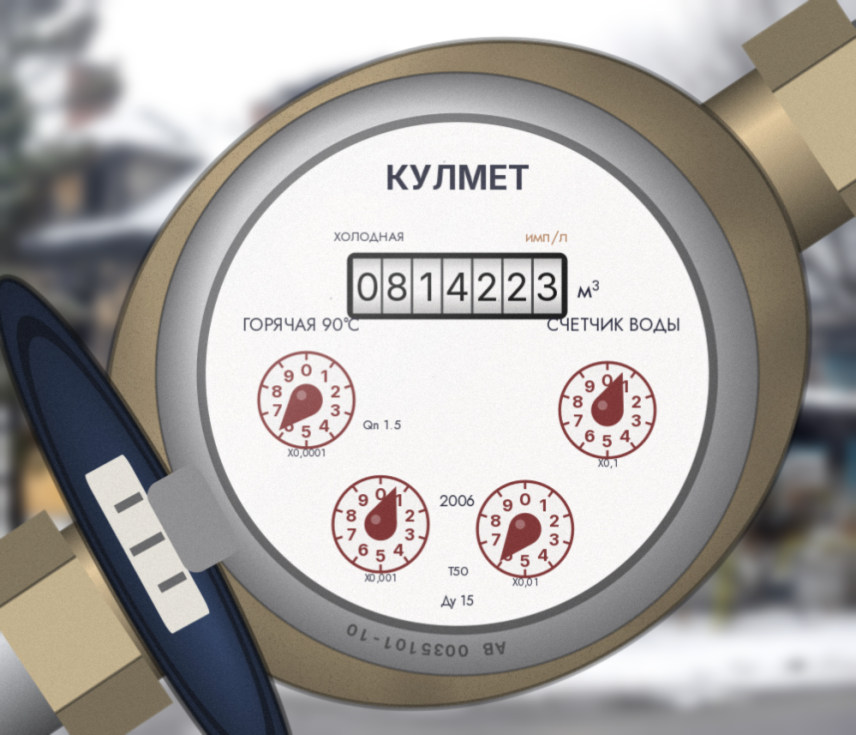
814223.0606 m³
